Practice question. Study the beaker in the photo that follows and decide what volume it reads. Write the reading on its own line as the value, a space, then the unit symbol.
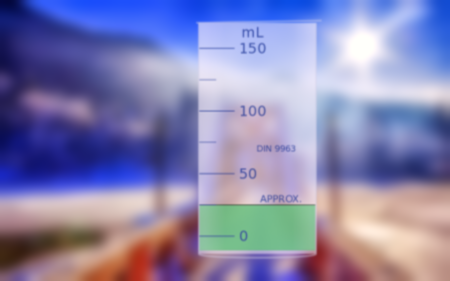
25 mL
